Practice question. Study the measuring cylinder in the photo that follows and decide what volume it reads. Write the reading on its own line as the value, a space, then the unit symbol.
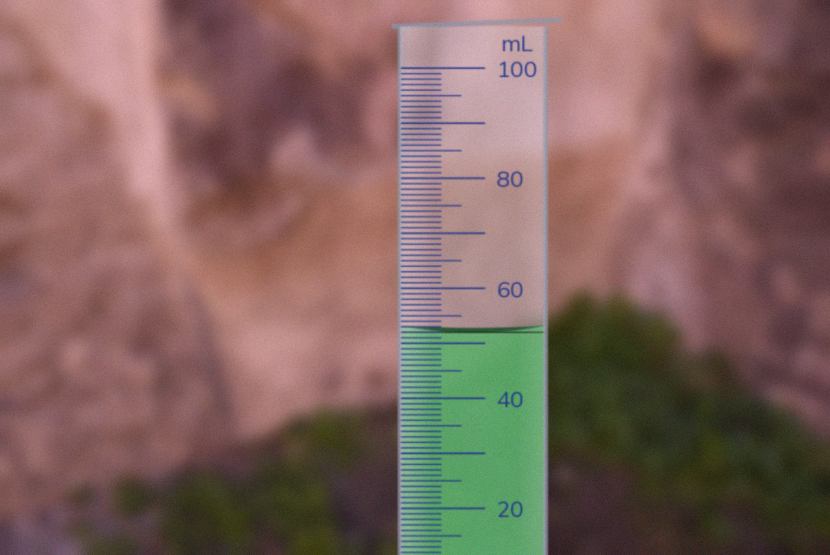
52 mL
